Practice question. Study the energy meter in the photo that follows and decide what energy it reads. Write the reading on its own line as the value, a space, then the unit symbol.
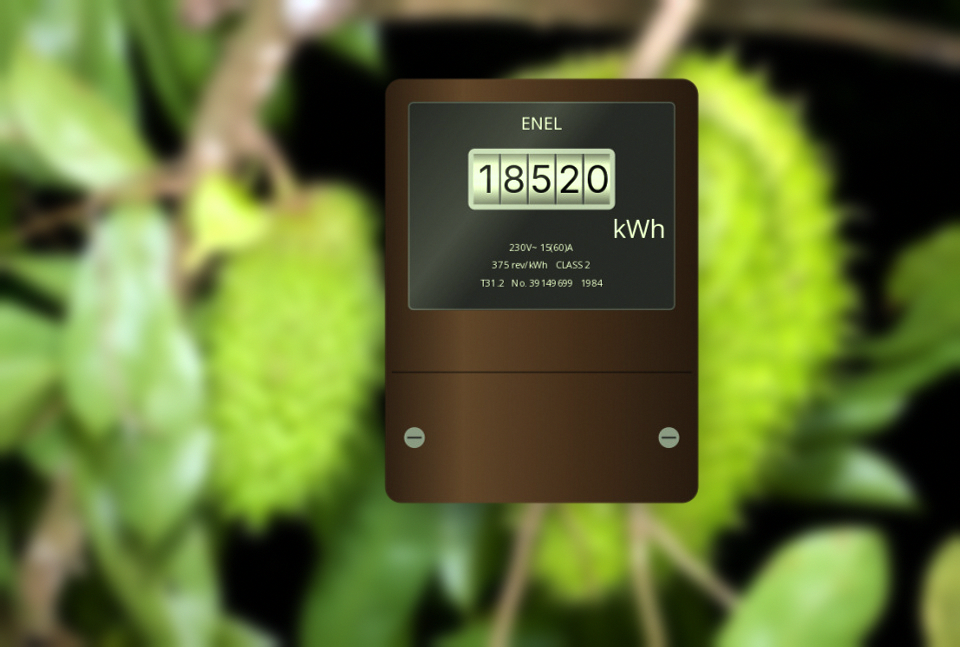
18520 kWh
